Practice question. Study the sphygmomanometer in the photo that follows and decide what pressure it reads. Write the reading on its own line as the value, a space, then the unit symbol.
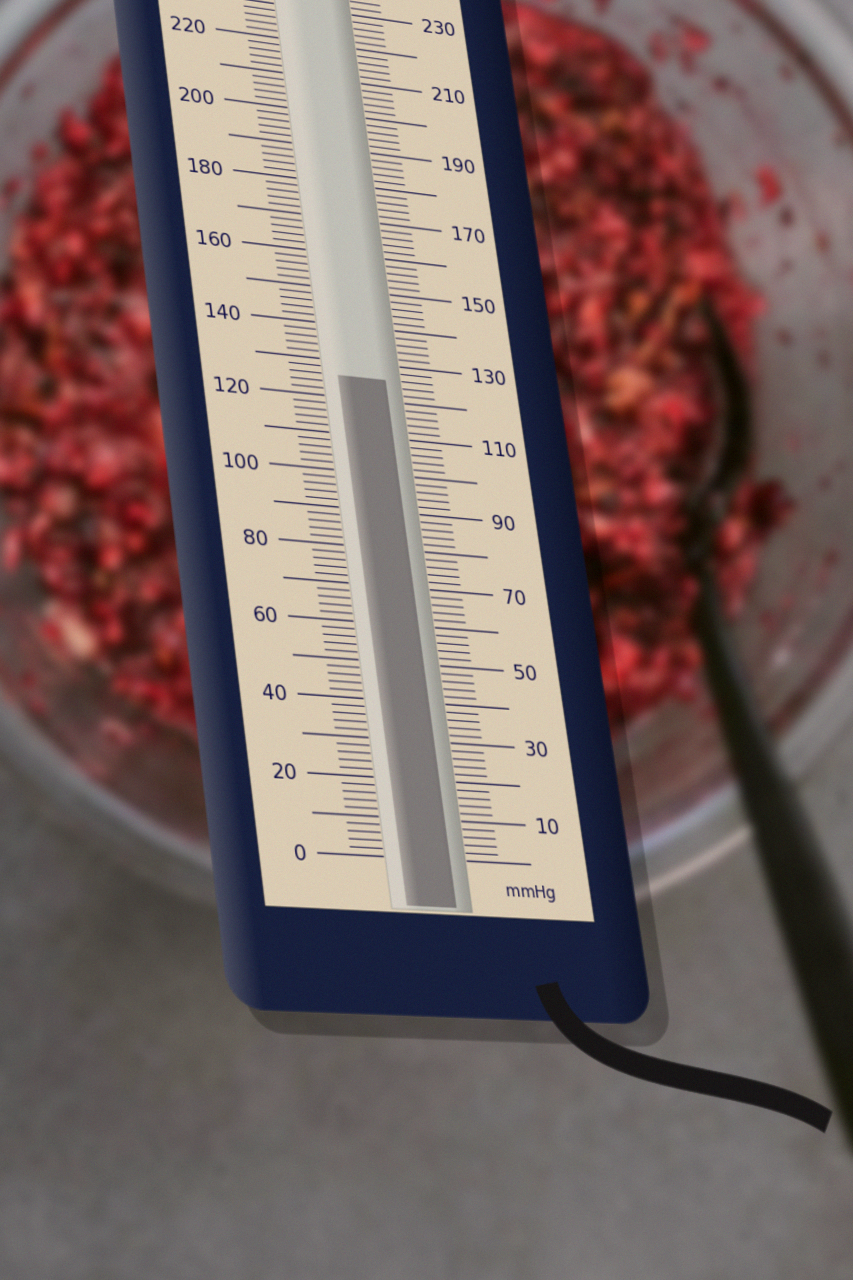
126 mmHg
